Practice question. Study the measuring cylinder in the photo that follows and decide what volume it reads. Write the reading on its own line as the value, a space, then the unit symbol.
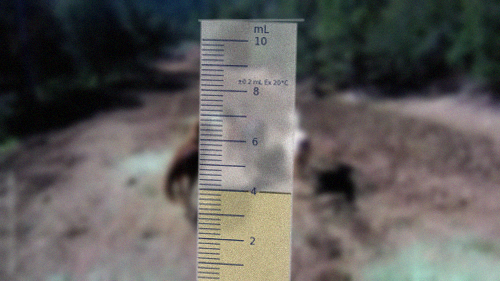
4 mL
